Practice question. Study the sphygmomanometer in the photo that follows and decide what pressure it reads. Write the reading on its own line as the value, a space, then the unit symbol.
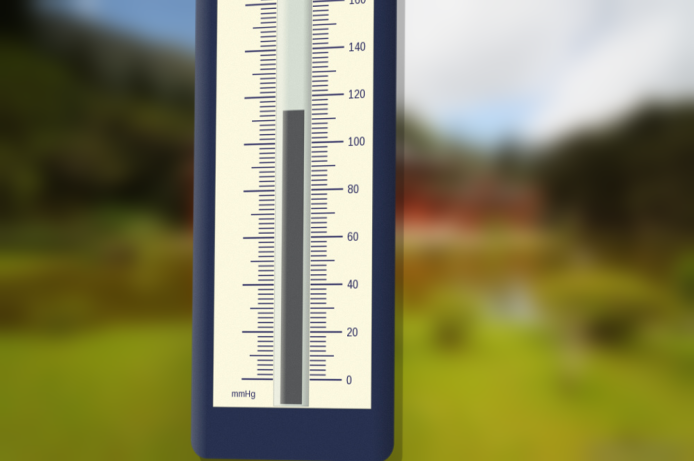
114 mmHg
